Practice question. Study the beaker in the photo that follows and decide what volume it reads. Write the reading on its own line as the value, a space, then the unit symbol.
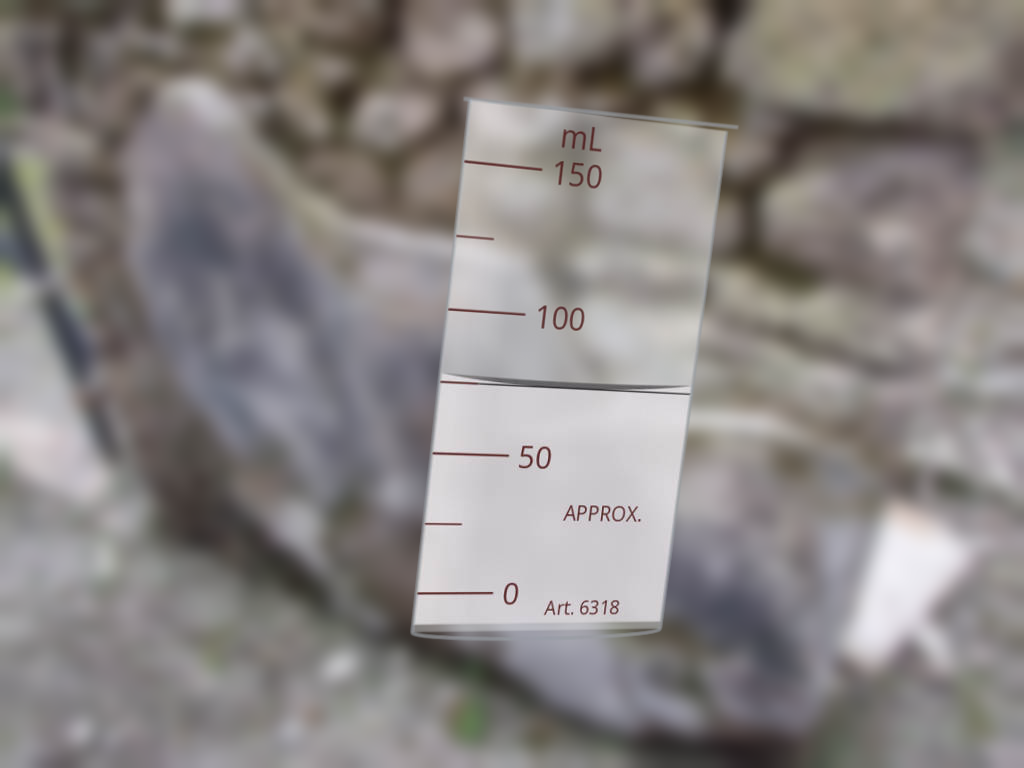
75 mL
